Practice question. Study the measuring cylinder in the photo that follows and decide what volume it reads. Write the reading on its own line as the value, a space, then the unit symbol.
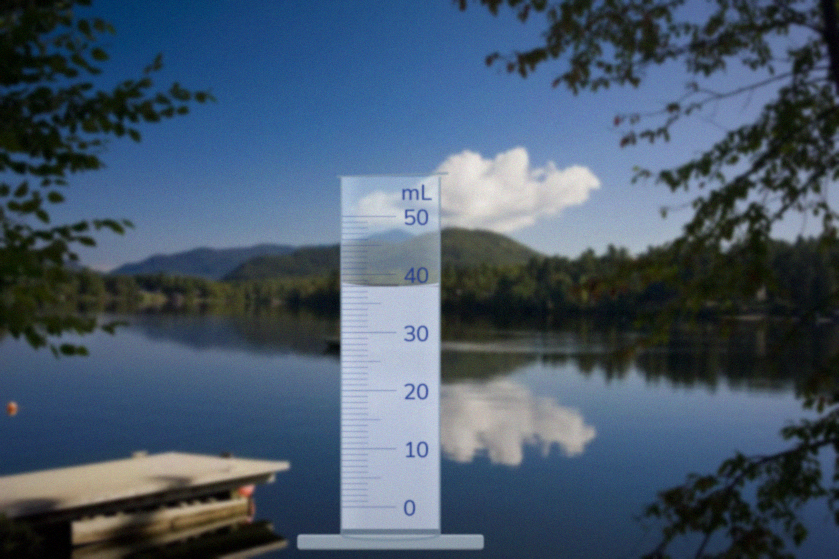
38 mL
